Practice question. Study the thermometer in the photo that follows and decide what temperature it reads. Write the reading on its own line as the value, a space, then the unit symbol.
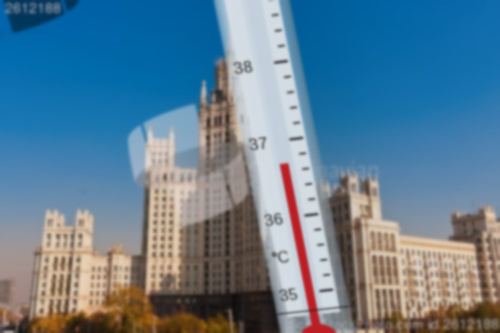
36.7 °C
